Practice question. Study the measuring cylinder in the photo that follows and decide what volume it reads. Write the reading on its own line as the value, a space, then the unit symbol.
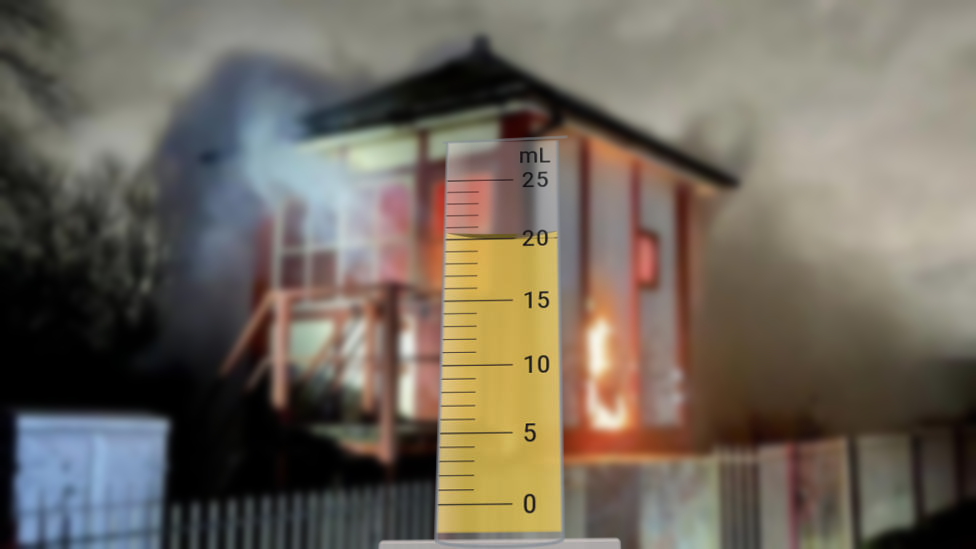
20 mL
